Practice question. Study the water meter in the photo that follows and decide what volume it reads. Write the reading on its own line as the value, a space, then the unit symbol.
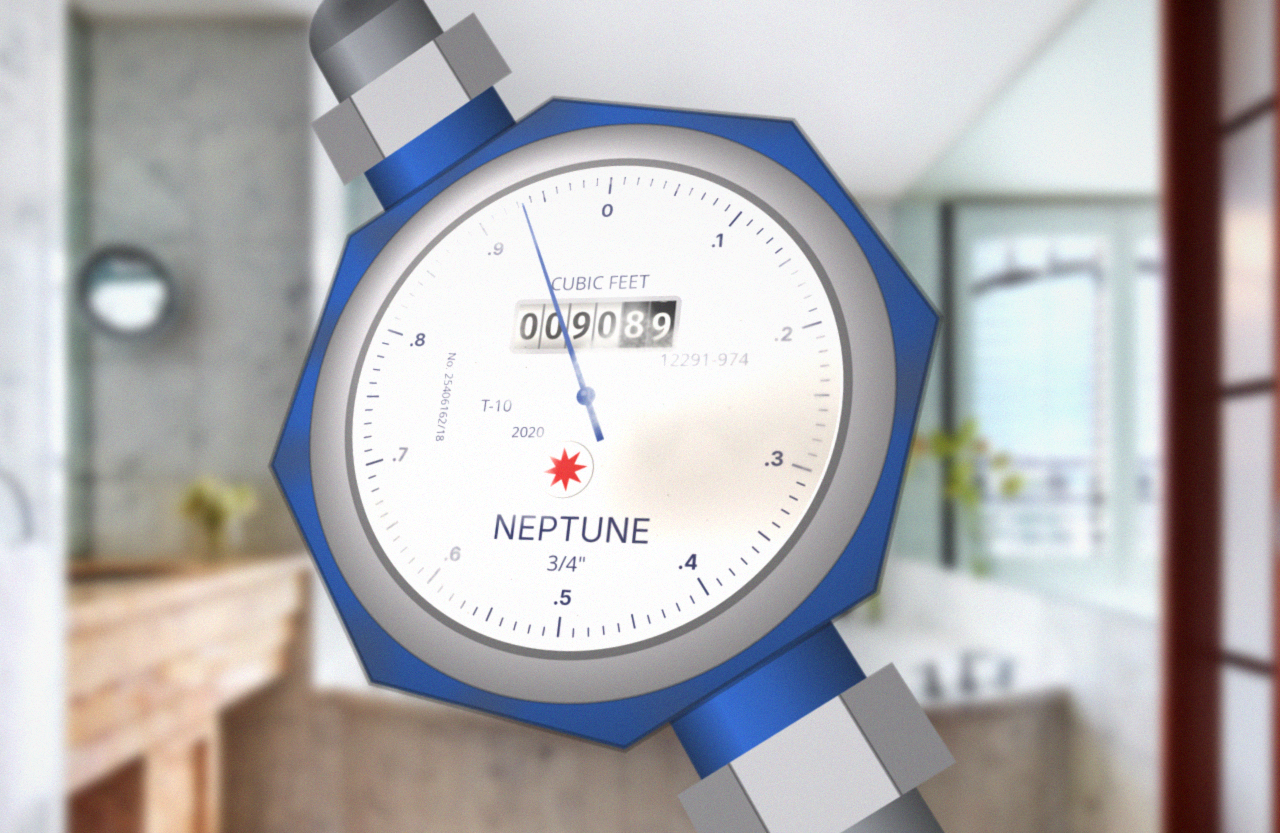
9088.93 ft³
